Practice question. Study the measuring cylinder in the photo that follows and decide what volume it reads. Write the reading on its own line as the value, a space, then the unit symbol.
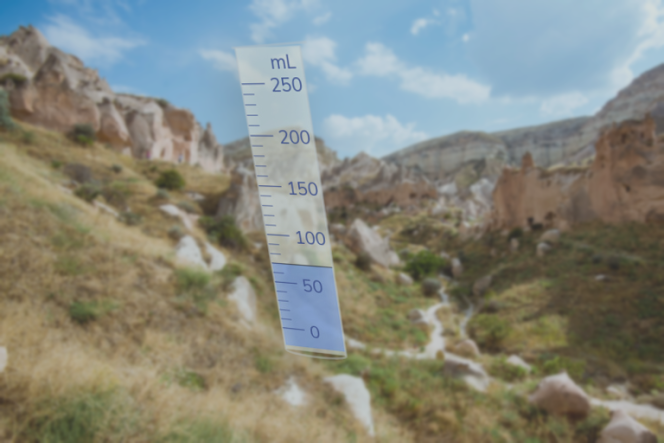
70 mL
